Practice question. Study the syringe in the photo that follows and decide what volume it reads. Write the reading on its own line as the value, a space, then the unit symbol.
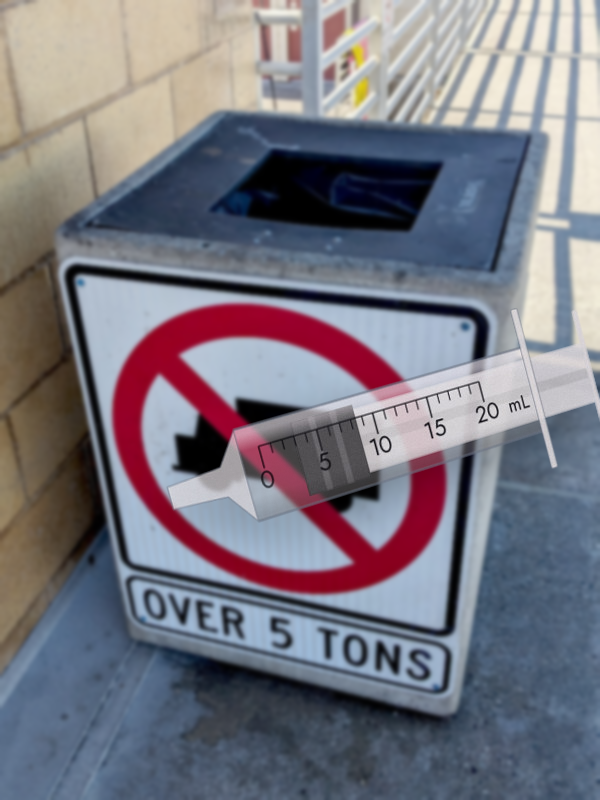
3 mL
